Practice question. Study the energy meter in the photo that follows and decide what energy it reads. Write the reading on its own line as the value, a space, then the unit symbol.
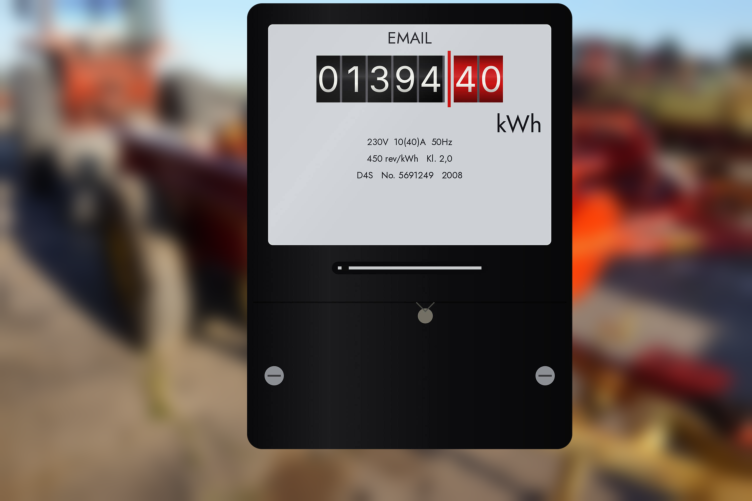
1394.40 kWh
